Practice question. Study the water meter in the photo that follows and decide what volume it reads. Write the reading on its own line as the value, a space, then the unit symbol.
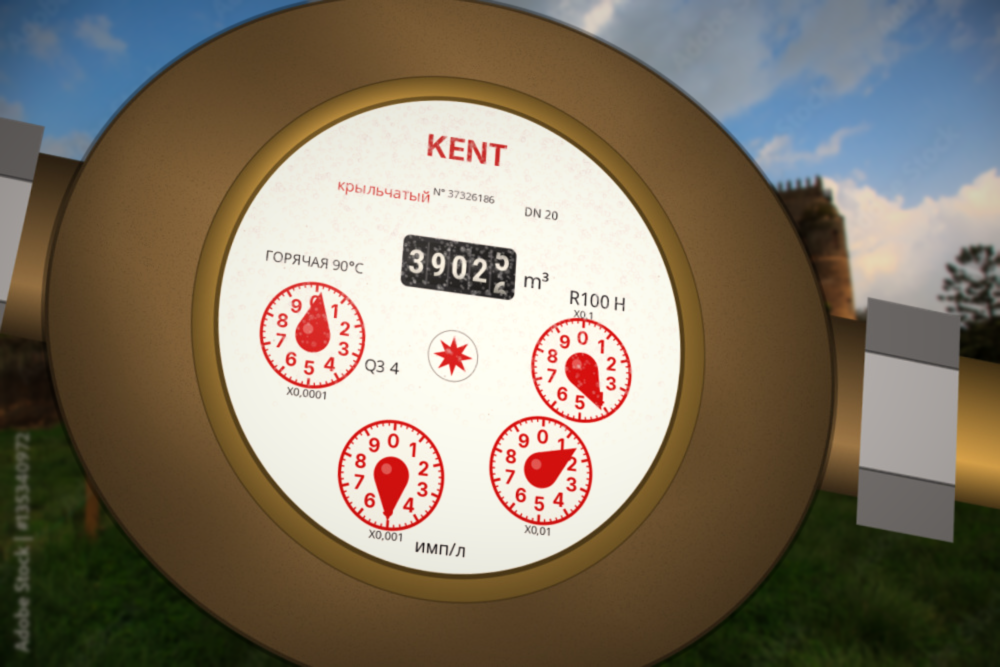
39025.4150 m³
